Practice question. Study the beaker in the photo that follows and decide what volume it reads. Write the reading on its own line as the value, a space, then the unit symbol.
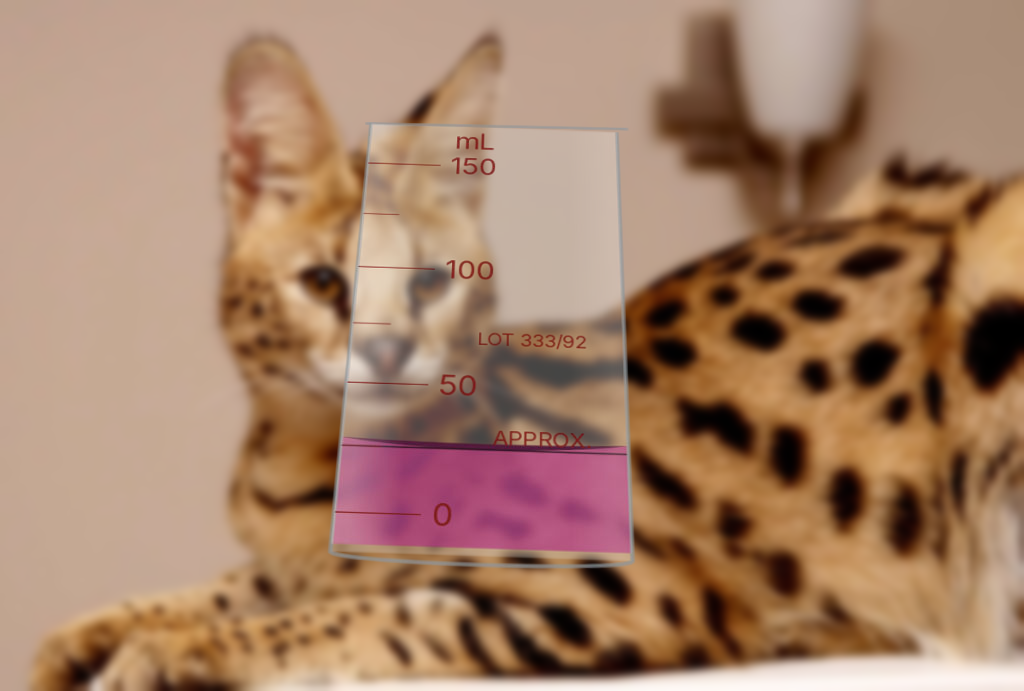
25 mL
